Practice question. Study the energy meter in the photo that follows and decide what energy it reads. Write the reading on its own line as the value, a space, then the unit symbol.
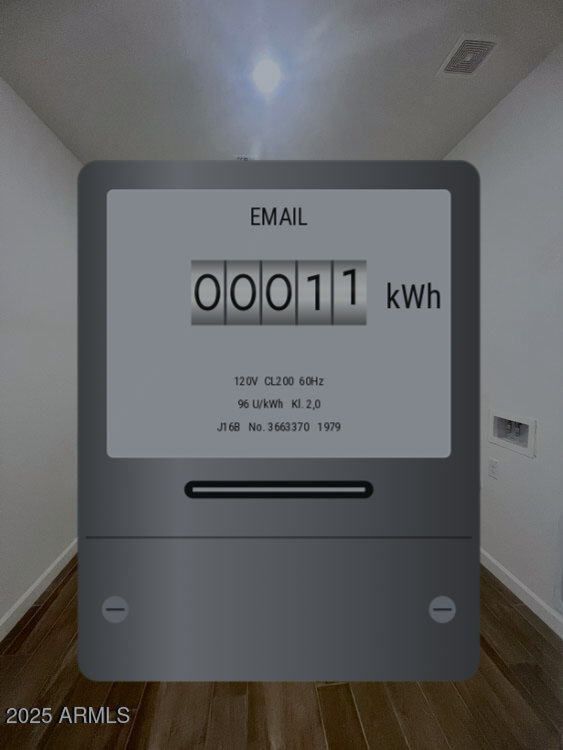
11 kWh
